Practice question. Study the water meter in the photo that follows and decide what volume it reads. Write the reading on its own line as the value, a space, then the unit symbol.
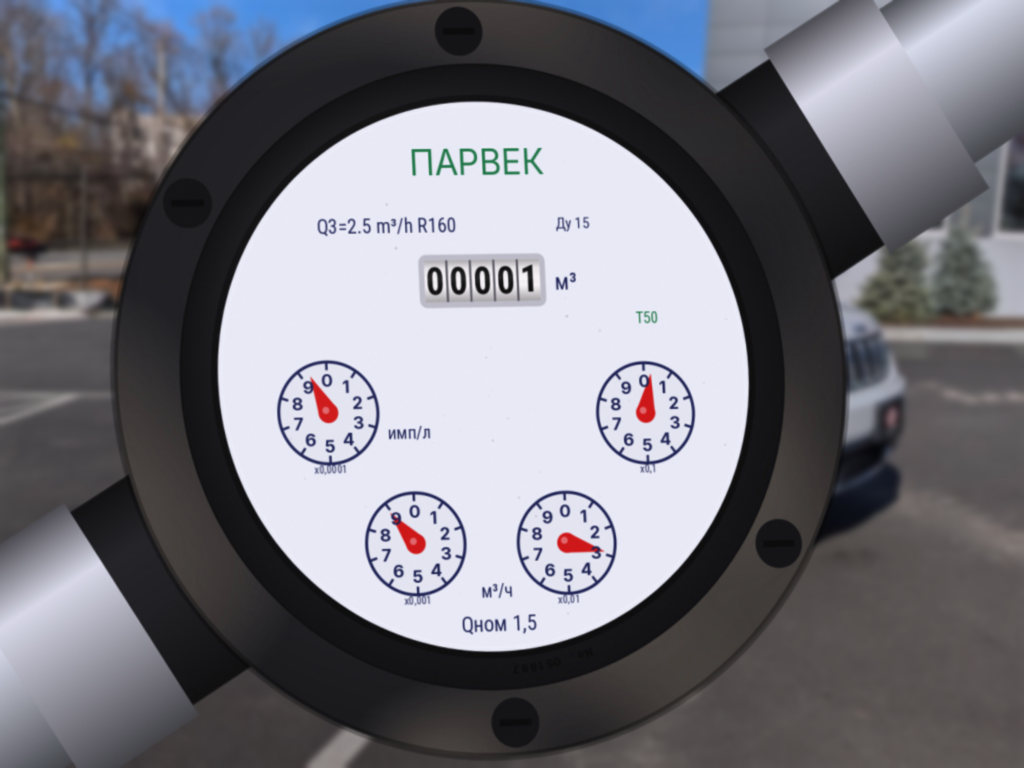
1.0289 m³
